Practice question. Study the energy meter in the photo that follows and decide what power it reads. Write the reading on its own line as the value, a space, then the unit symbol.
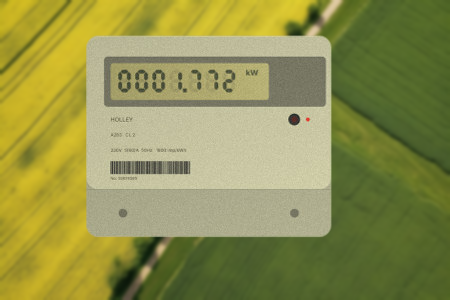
1.772 kW
